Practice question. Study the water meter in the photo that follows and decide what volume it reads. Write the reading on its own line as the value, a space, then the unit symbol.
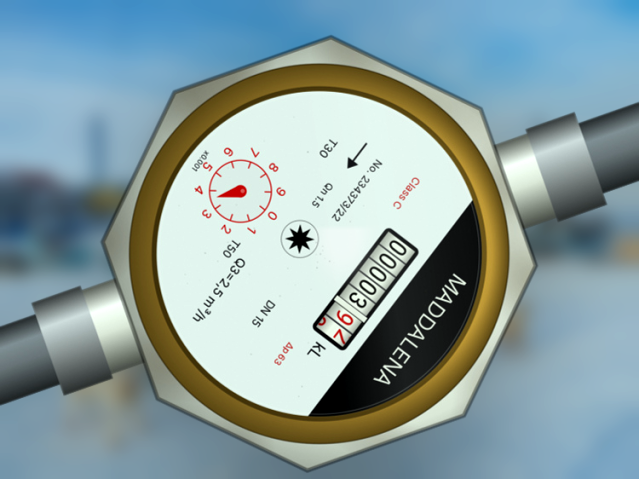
3.923 kL
